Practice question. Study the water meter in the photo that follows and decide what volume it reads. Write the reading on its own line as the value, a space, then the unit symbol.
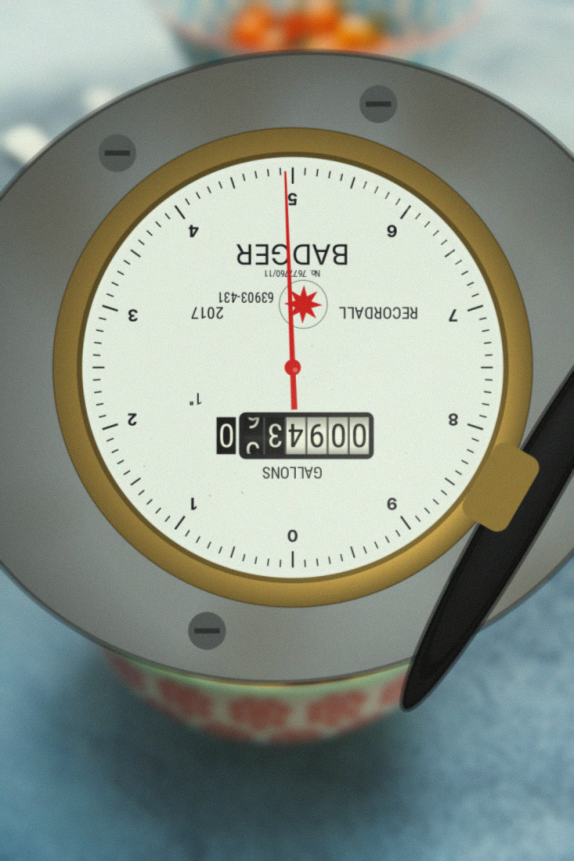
94354.9 gal
